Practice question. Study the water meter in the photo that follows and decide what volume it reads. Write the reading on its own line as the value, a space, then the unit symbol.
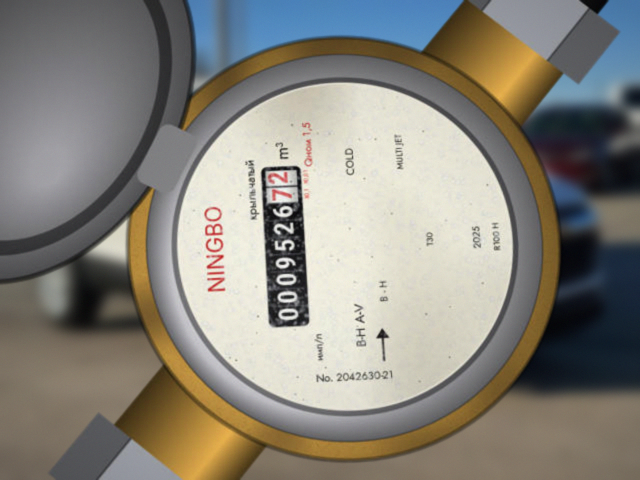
9526.72 m³
